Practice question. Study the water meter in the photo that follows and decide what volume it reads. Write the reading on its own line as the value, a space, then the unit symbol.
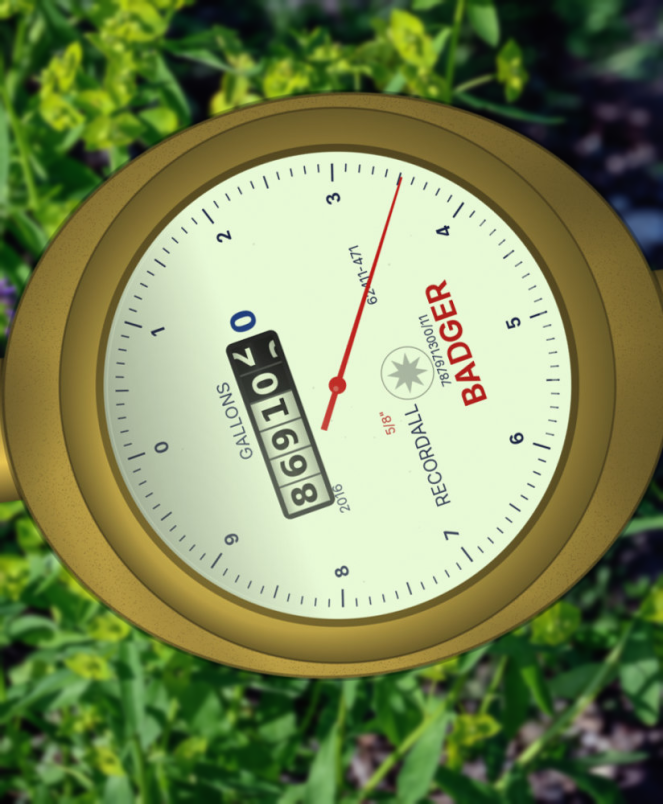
8691023.5 gal
